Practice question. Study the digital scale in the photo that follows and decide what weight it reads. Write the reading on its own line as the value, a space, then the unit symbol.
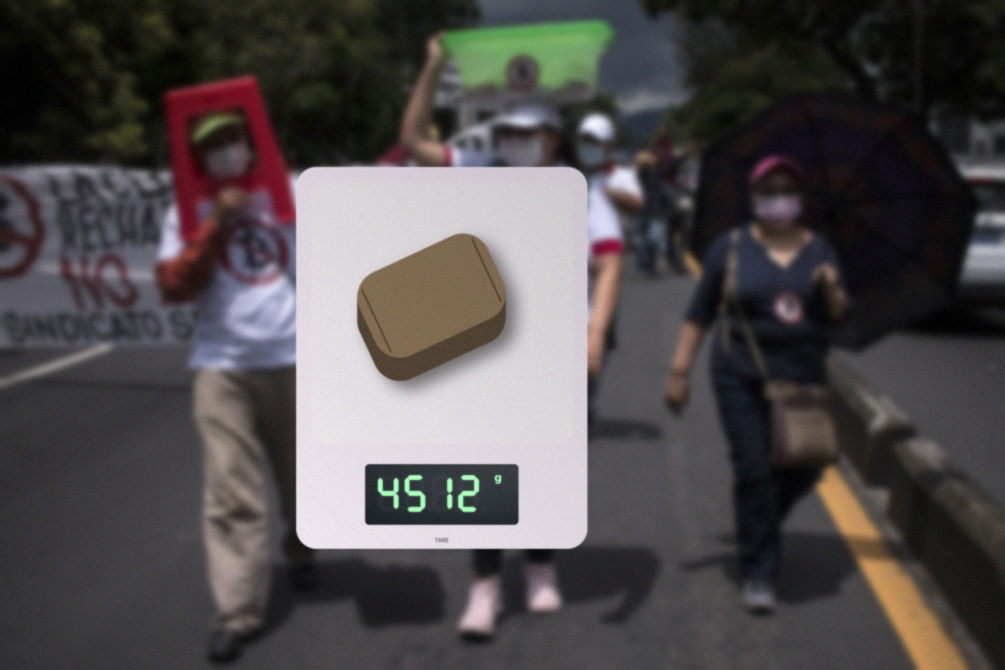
4512 g
